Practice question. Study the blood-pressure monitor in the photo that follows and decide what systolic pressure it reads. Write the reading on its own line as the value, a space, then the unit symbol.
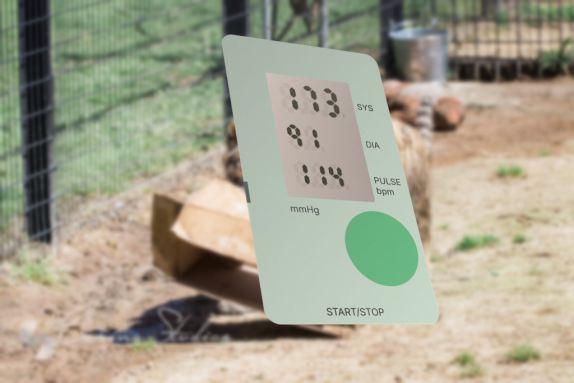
173 mmHg
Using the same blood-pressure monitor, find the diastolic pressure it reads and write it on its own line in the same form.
91 mmHg
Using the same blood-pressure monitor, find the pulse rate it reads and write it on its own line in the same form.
114 bpm
